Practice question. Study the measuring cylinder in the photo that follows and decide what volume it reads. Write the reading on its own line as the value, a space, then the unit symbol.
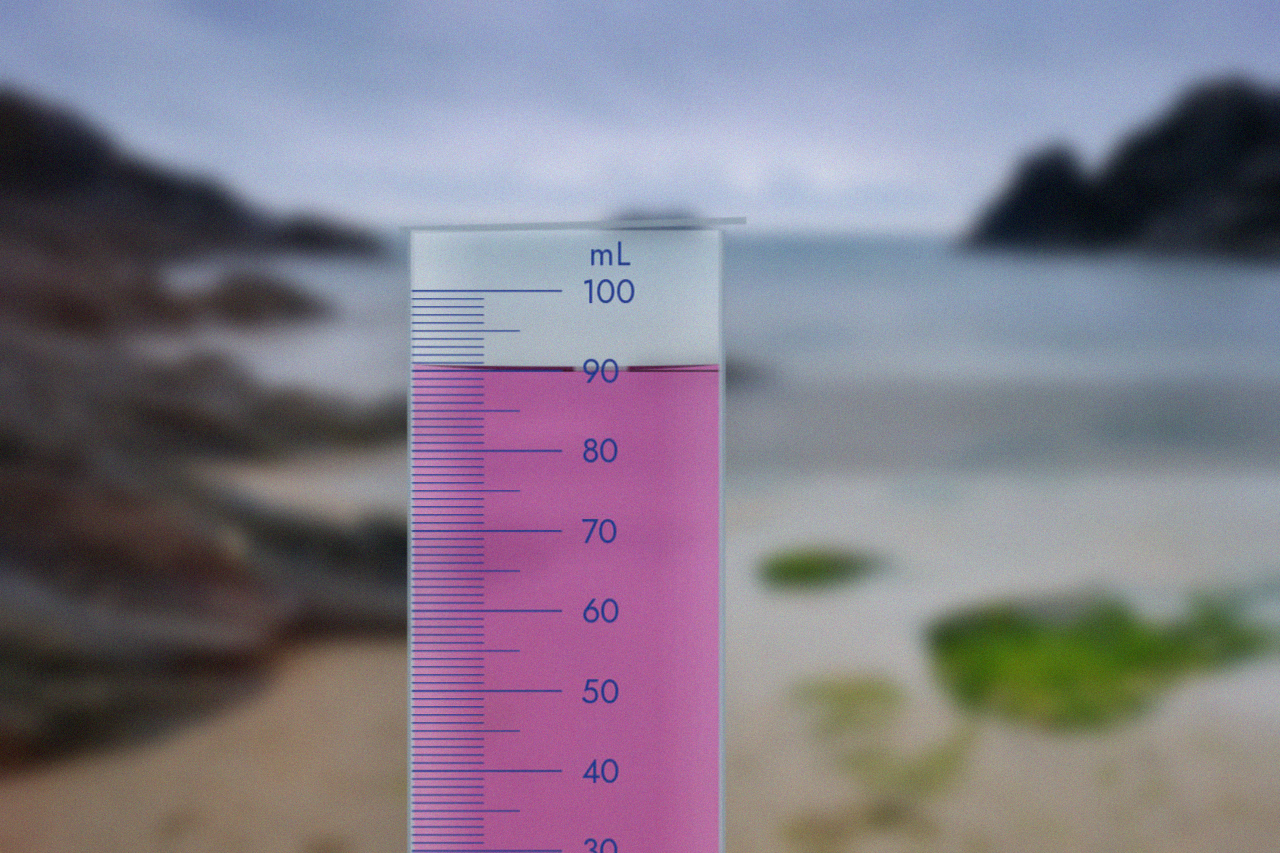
90 mL
